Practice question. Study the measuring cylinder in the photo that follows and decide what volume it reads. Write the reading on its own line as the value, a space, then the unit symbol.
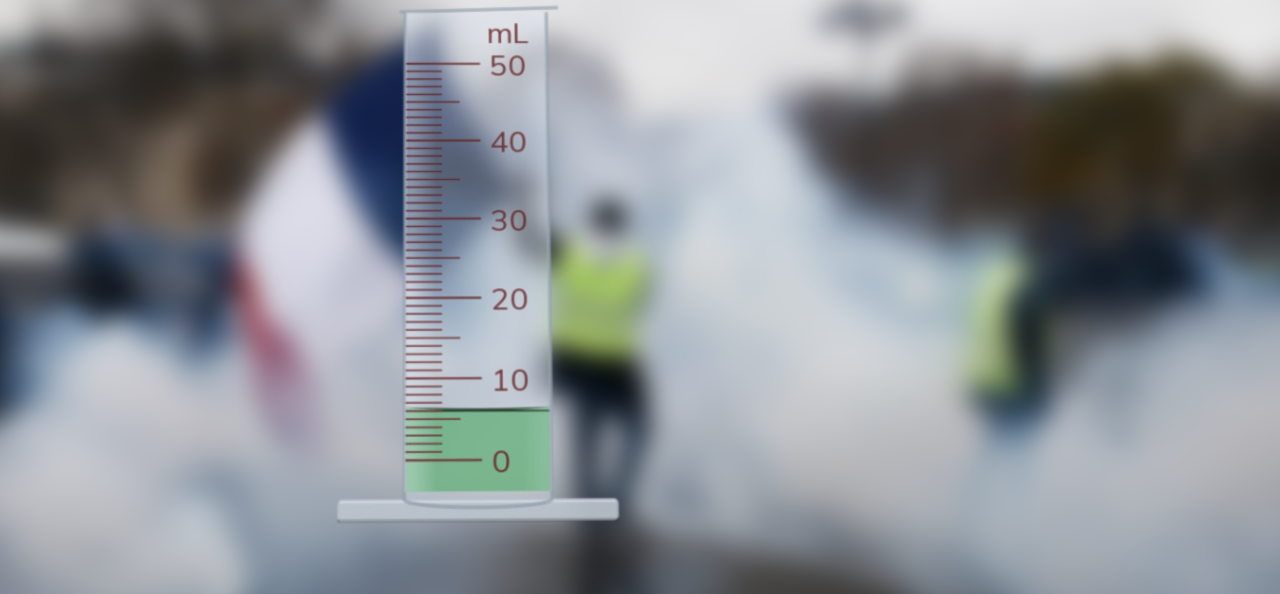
6 mL
